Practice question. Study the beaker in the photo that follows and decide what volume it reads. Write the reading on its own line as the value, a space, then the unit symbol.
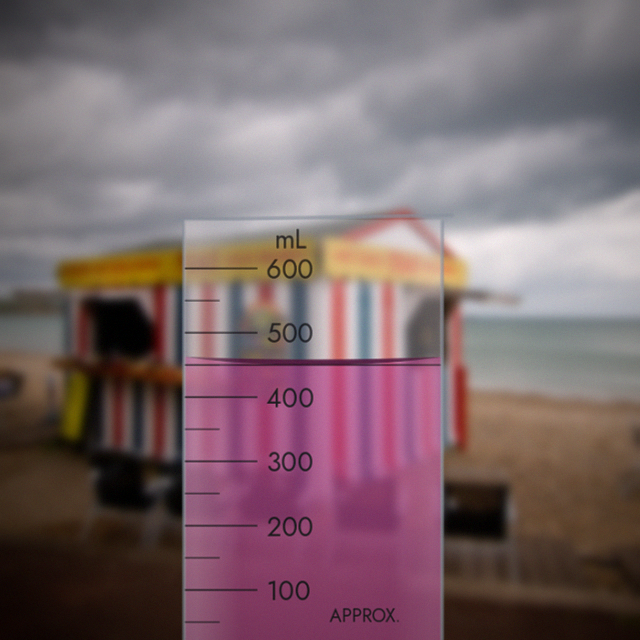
450 mL
